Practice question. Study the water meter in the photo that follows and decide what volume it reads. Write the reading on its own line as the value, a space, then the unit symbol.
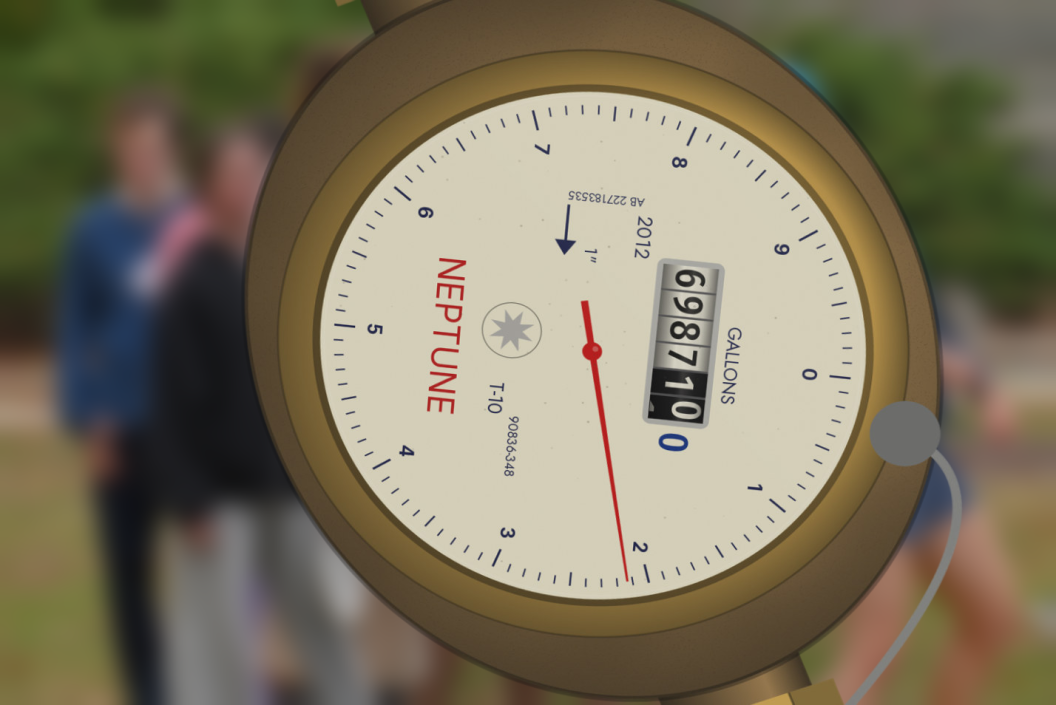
6987102.1 gal
